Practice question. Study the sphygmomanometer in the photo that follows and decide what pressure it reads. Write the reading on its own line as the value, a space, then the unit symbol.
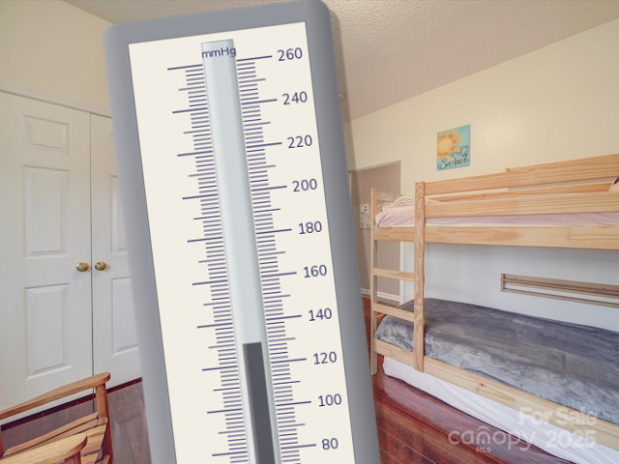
130 mmHg
